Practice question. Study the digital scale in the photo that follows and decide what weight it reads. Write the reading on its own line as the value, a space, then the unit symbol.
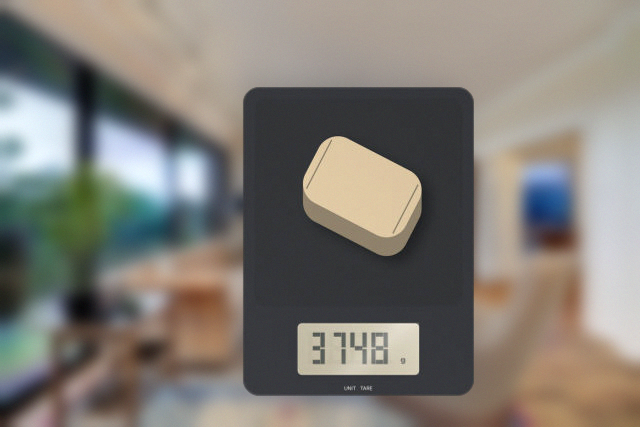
3748 g
